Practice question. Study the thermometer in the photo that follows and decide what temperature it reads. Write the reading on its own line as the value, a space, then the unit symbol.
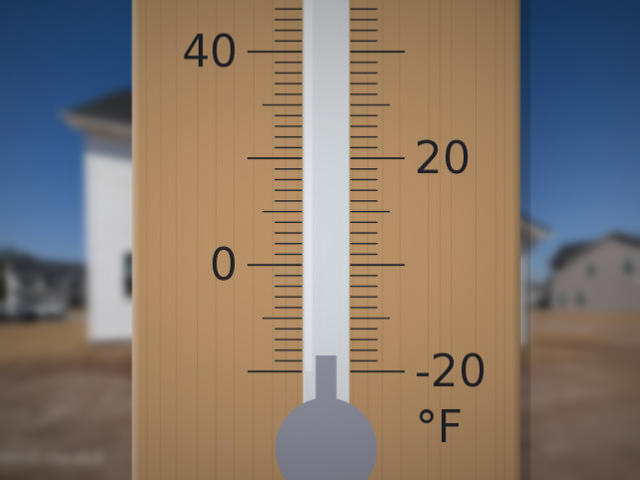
-17 °F
